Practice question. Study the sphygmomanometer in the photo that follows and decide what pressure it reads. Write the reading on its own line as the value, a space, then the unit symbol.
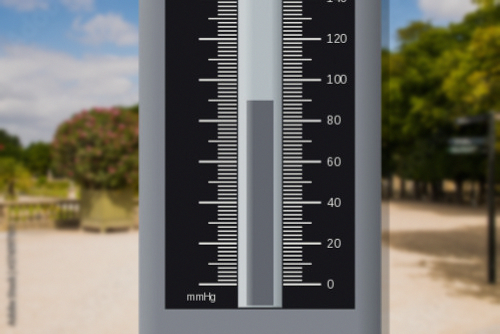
90 mmHg
